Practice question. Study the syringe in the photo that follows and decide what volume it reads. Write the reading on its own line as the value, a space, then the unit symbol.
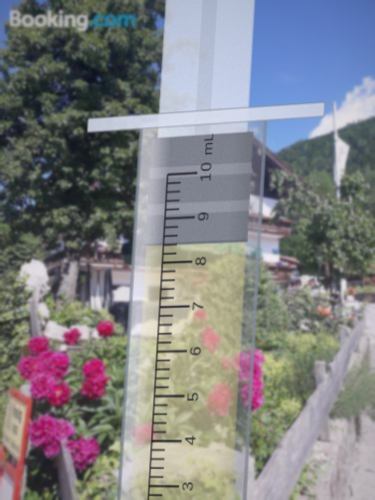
8.4 mL
